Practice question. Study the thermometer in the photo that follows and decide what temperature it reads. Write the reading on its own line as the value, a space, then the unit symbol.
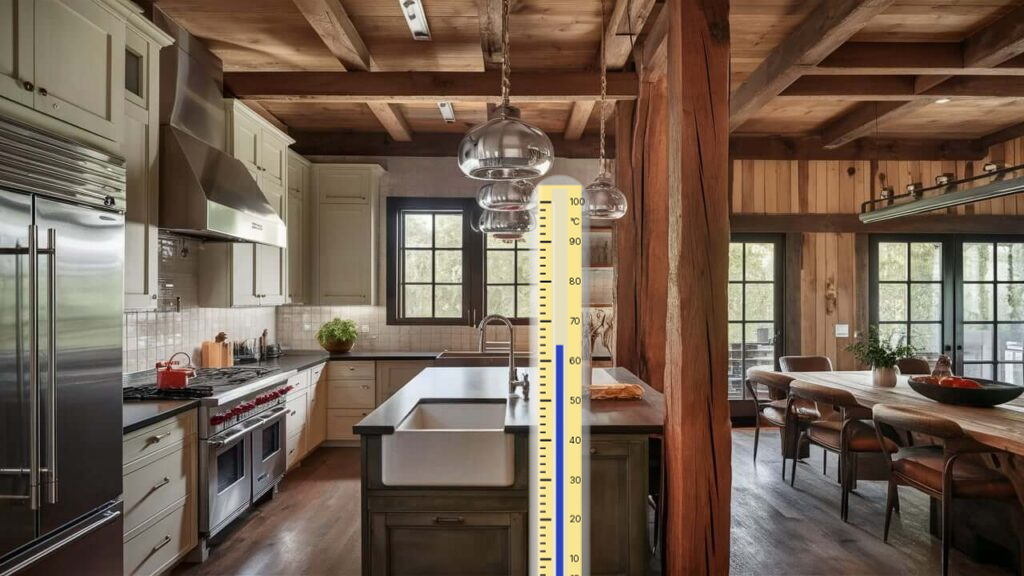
64 °C
